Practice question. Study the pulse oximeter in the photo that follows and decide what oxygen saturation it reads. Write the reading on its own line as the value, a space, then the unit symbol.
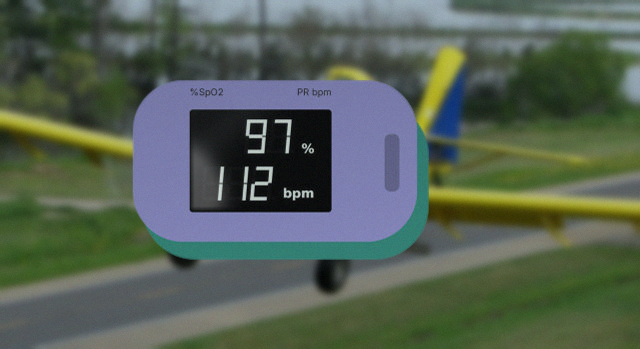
97 %
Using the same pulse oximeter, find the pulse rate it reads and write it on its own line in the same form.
112 bpm
